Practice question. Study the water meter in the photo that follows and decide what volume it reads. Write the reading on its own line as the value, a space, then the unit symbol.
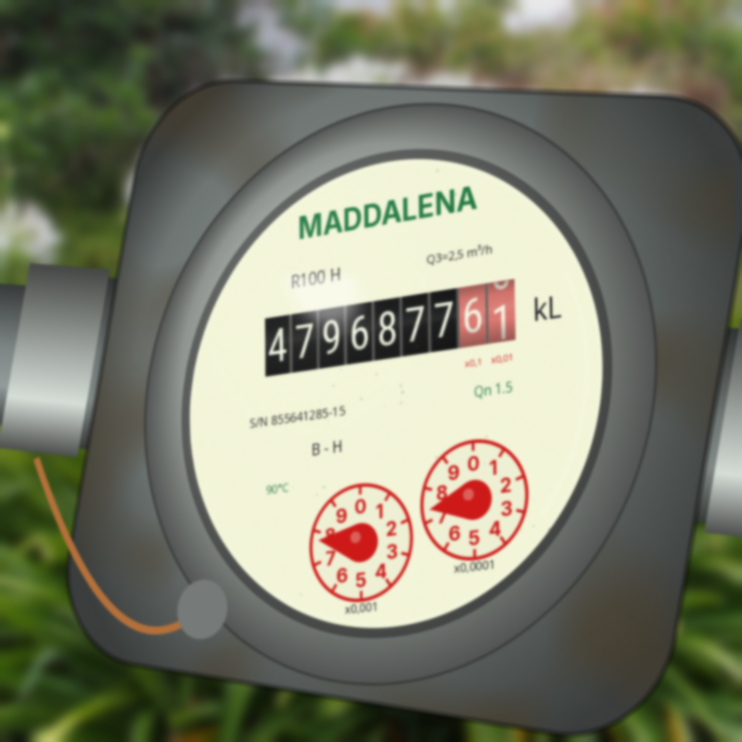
4796877.6077 kL
